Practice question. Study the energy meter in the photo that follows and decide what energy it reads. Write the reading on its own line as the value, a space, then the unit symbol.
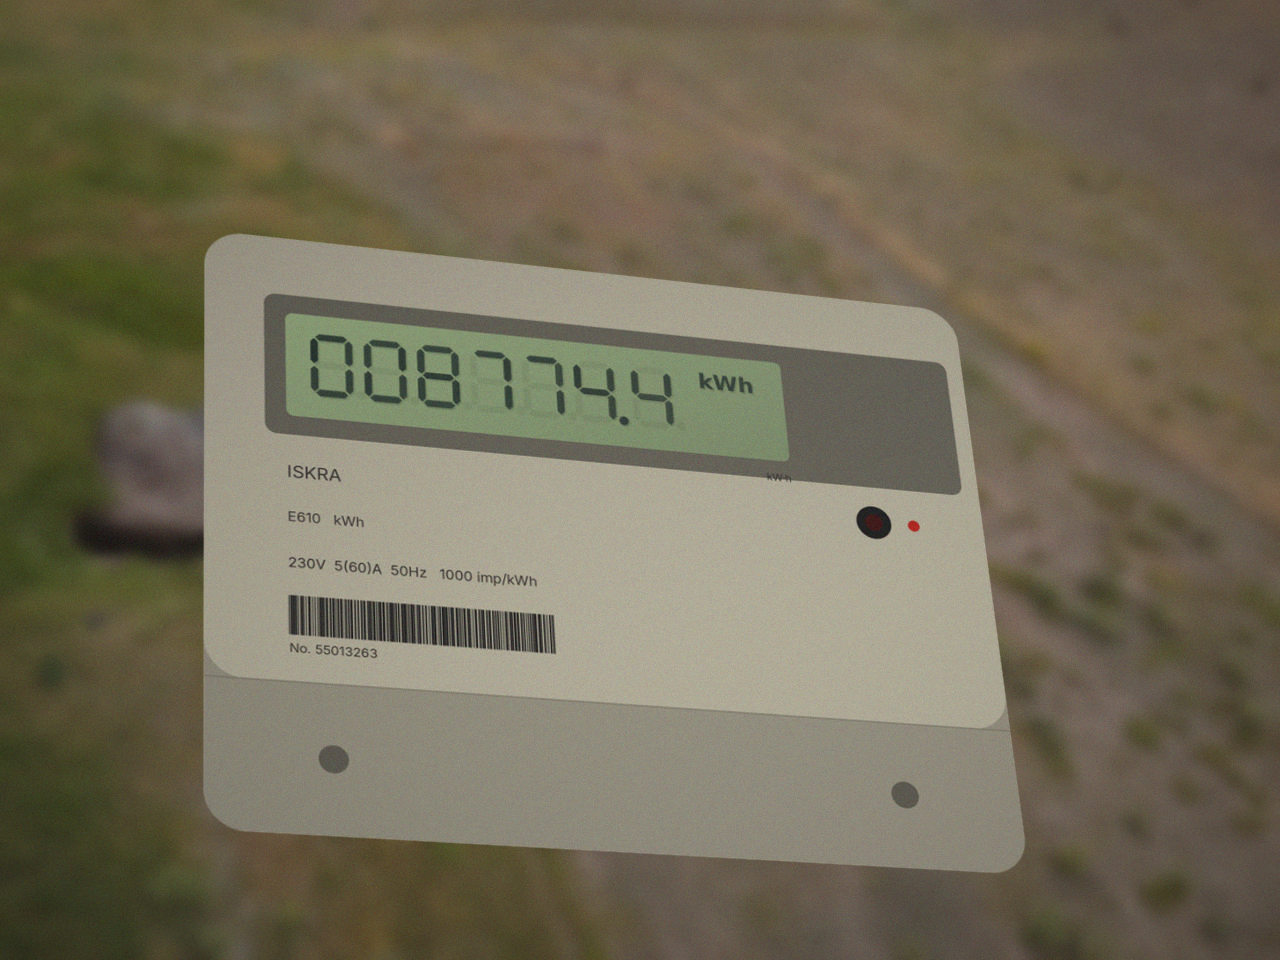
8774.4 kWh
